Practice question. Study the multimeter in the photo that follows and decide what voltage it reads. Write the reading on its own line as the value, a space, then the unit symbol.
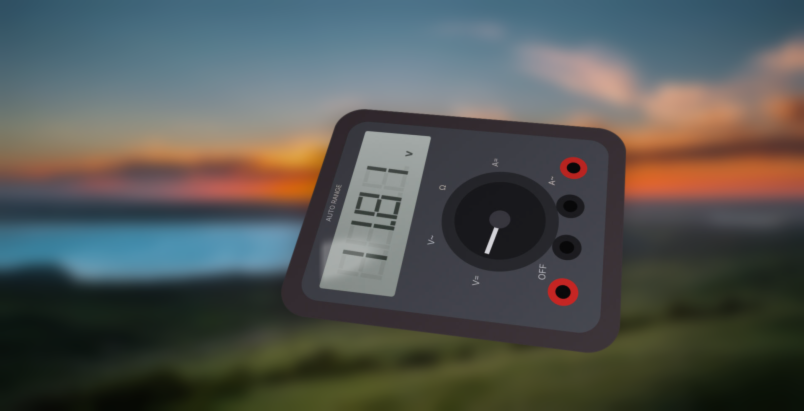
11.81 V
